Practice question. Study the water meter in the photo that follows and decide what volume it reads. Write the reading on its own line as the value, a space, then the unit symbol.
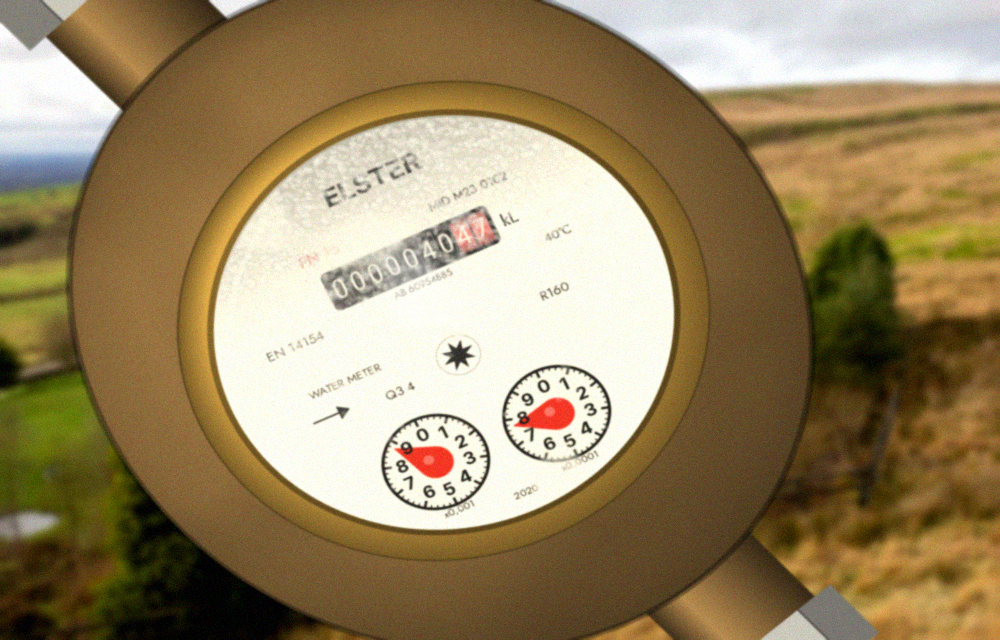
40.4787 kL
